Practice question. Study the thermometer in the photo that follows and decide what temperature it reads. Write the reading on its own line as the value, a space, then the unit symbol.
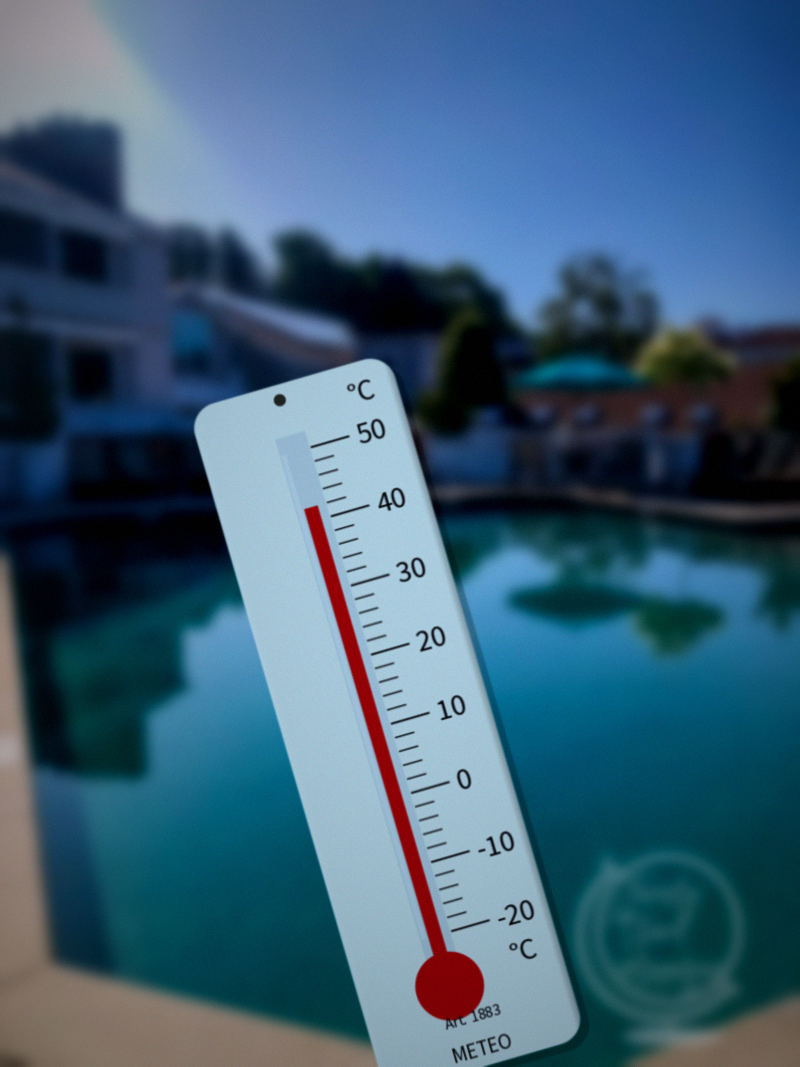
42 °C
